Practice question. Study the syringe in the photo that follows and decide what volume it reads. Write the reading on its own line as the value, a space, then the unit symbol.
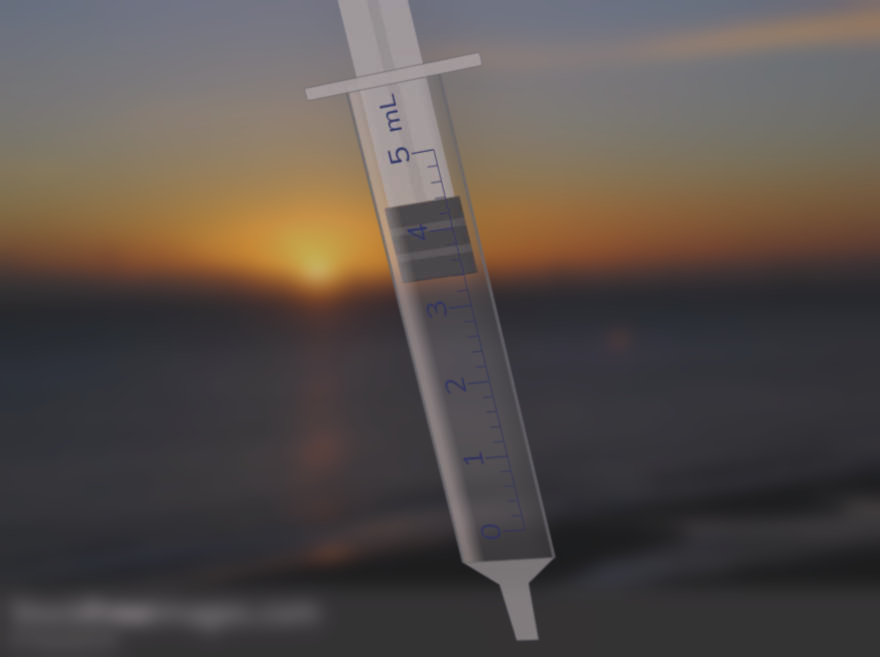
3.4 mL
